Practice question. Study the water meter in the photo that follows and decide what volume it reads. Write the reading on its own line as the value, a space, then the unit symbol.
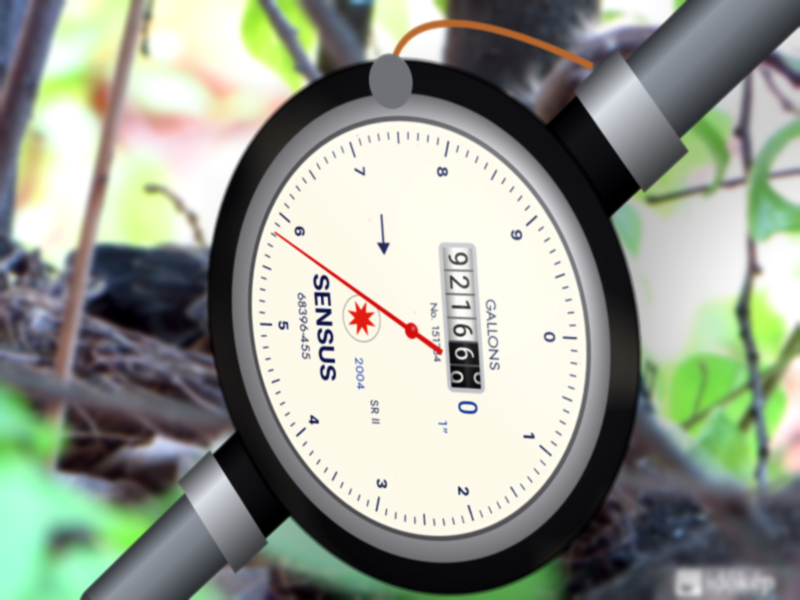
9216685.8 gal
